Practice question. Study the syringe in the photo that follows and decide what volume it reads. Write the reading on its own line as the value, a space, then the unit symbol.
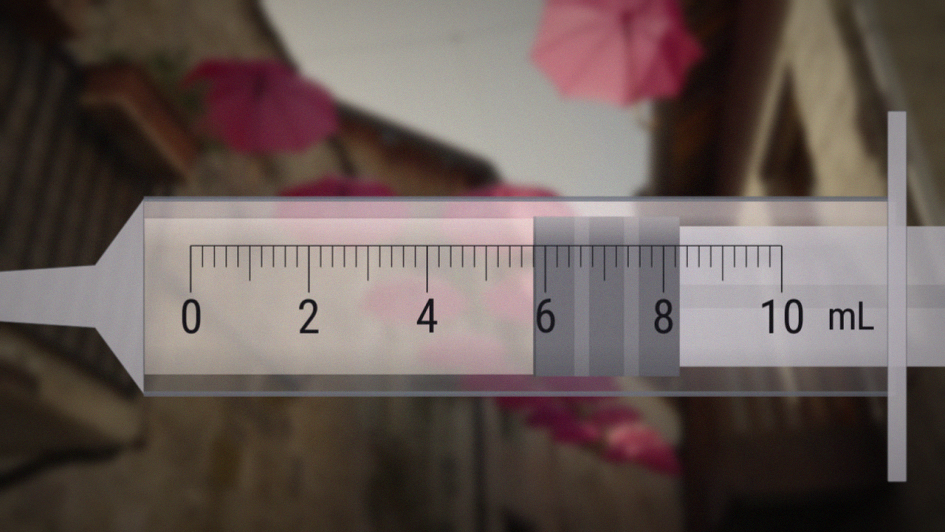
5.8 mL
